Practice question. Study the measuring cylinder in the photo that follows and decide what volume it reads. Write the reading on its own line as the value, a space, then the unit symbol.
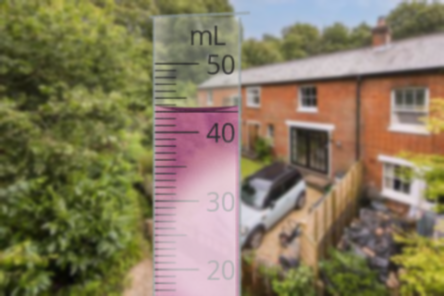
43 mL
